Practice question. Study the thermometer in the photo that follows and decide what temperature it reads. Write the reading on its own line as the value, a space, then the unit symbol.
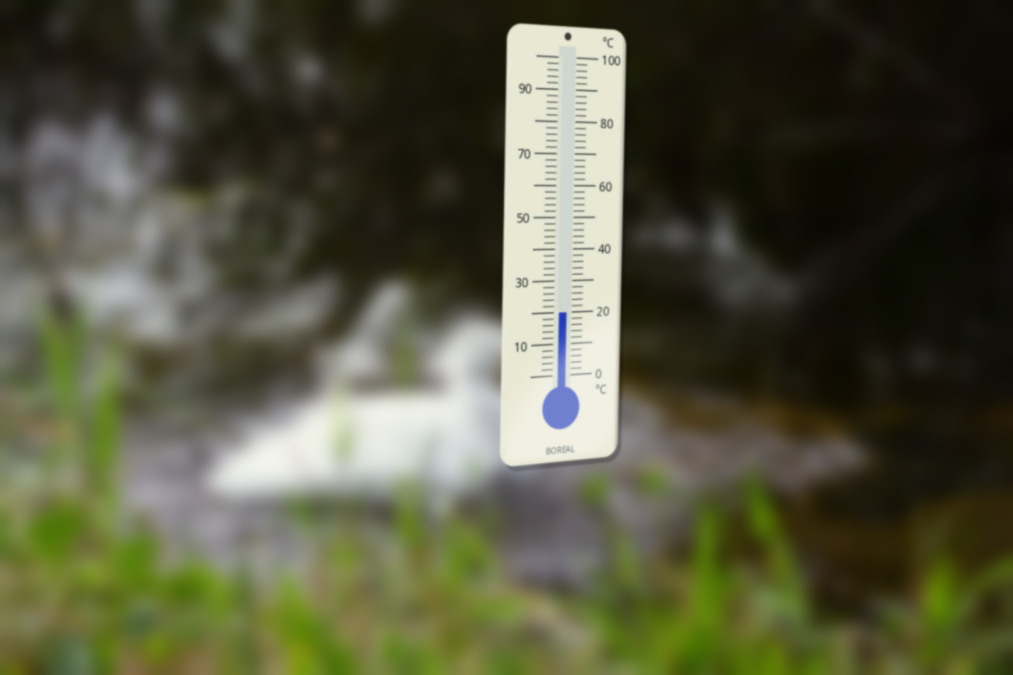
20 °C
